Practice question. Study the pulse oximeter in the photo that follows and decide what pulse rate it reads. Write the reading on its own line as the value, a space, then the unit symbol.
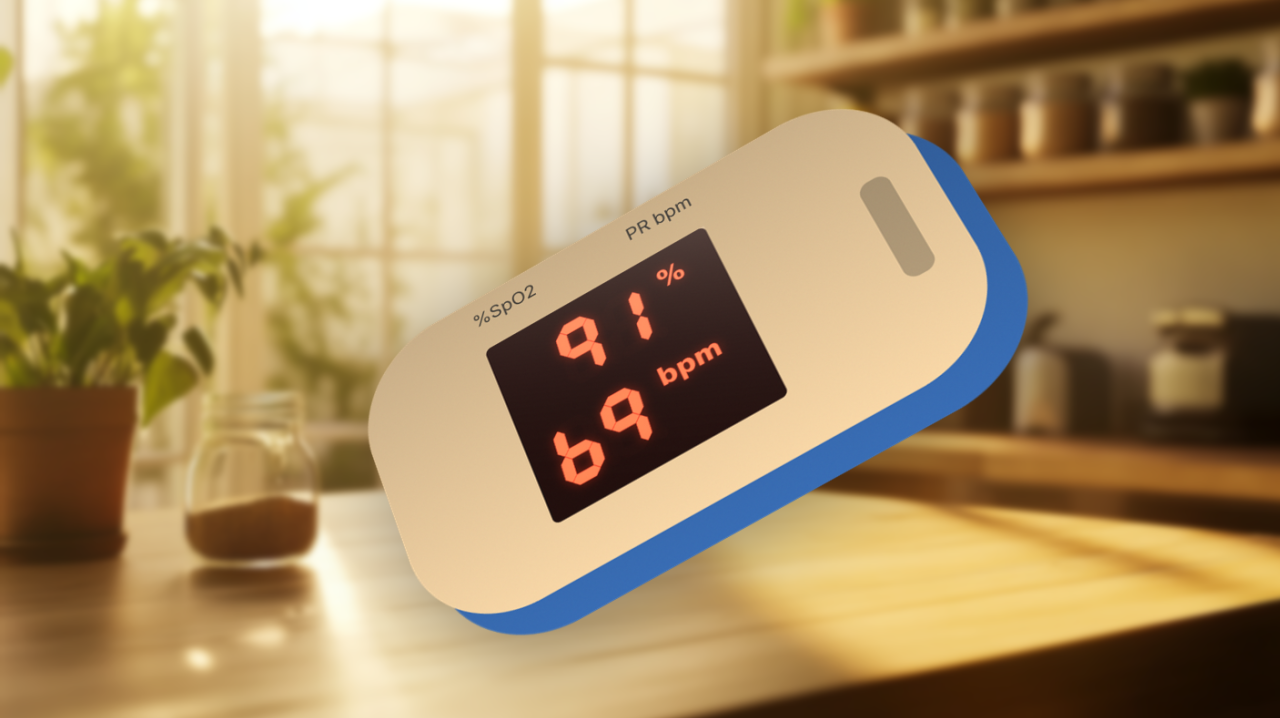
69 bpm
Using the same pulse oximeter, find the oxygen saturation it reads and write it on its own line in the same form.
91 %
